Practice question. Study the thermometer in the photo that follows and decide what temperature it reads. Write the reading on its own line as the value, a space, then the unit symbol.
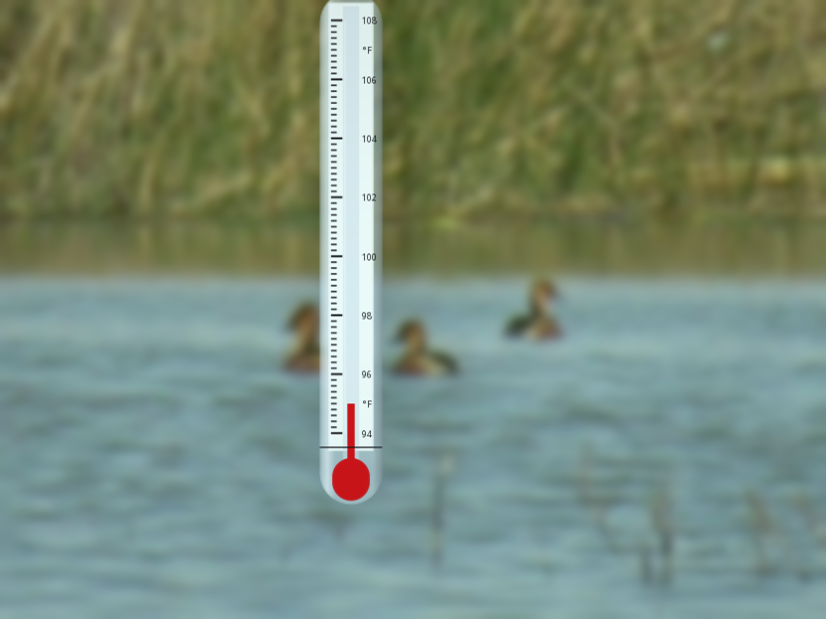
95 °F
